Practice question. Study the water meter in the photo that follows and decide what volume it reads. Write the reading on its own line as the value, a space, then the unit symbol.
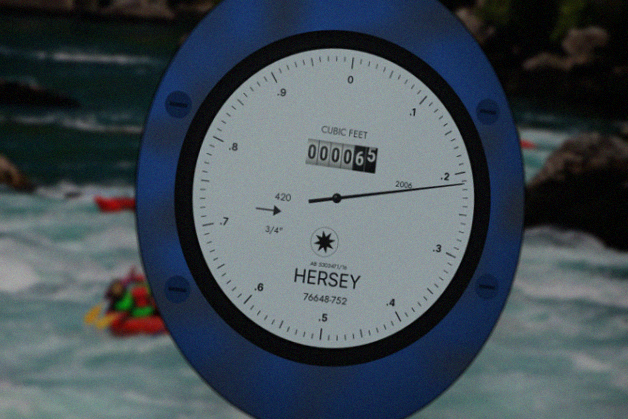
65.21 ft³
